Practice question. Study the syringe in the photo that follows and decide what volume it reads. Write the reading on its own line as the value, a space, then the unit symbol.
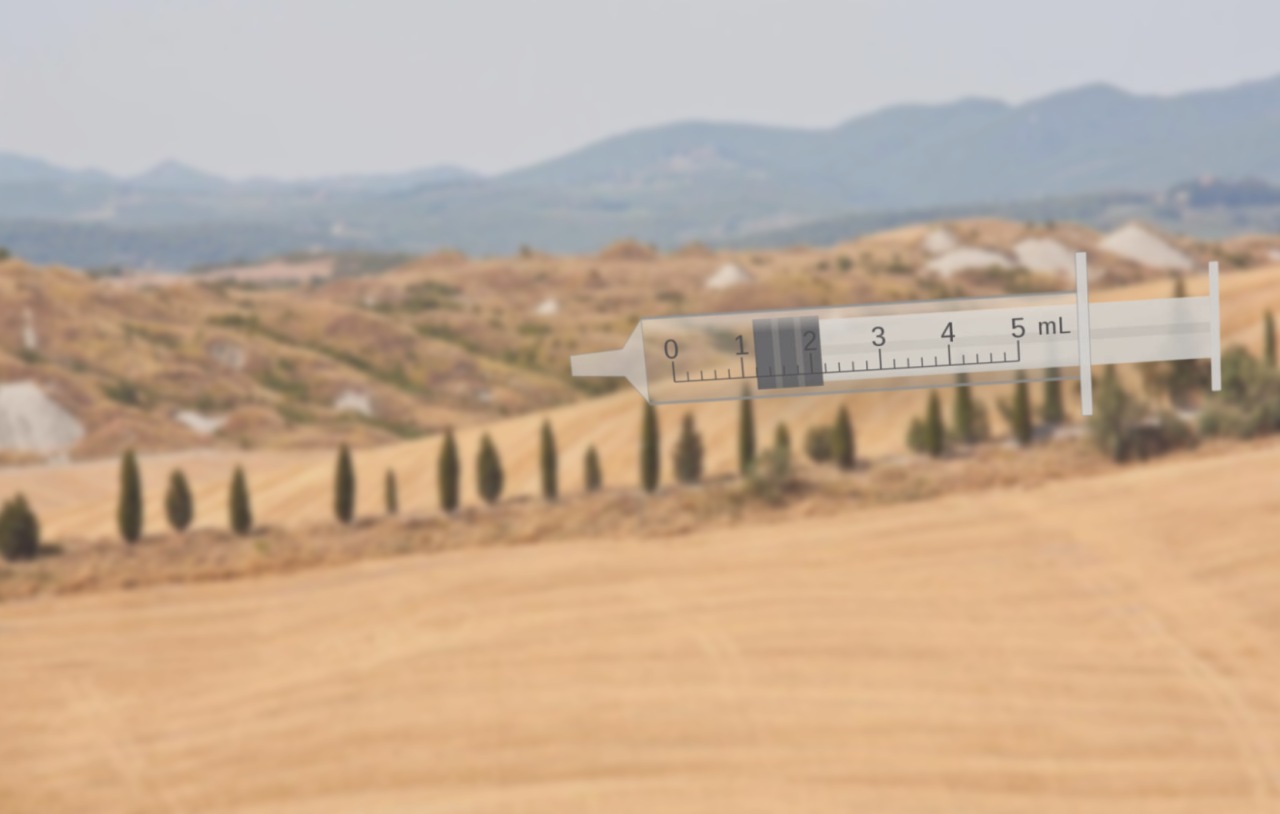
1.2 mL
